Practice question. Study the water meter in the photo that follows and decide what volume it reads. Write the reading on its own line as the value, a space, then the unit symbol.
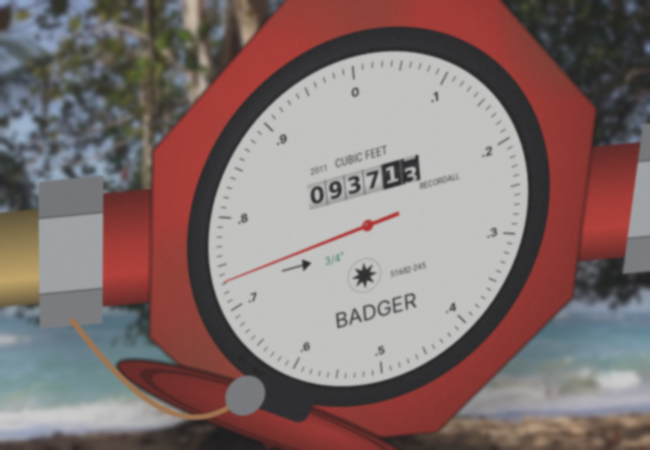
93712.73 ft³
